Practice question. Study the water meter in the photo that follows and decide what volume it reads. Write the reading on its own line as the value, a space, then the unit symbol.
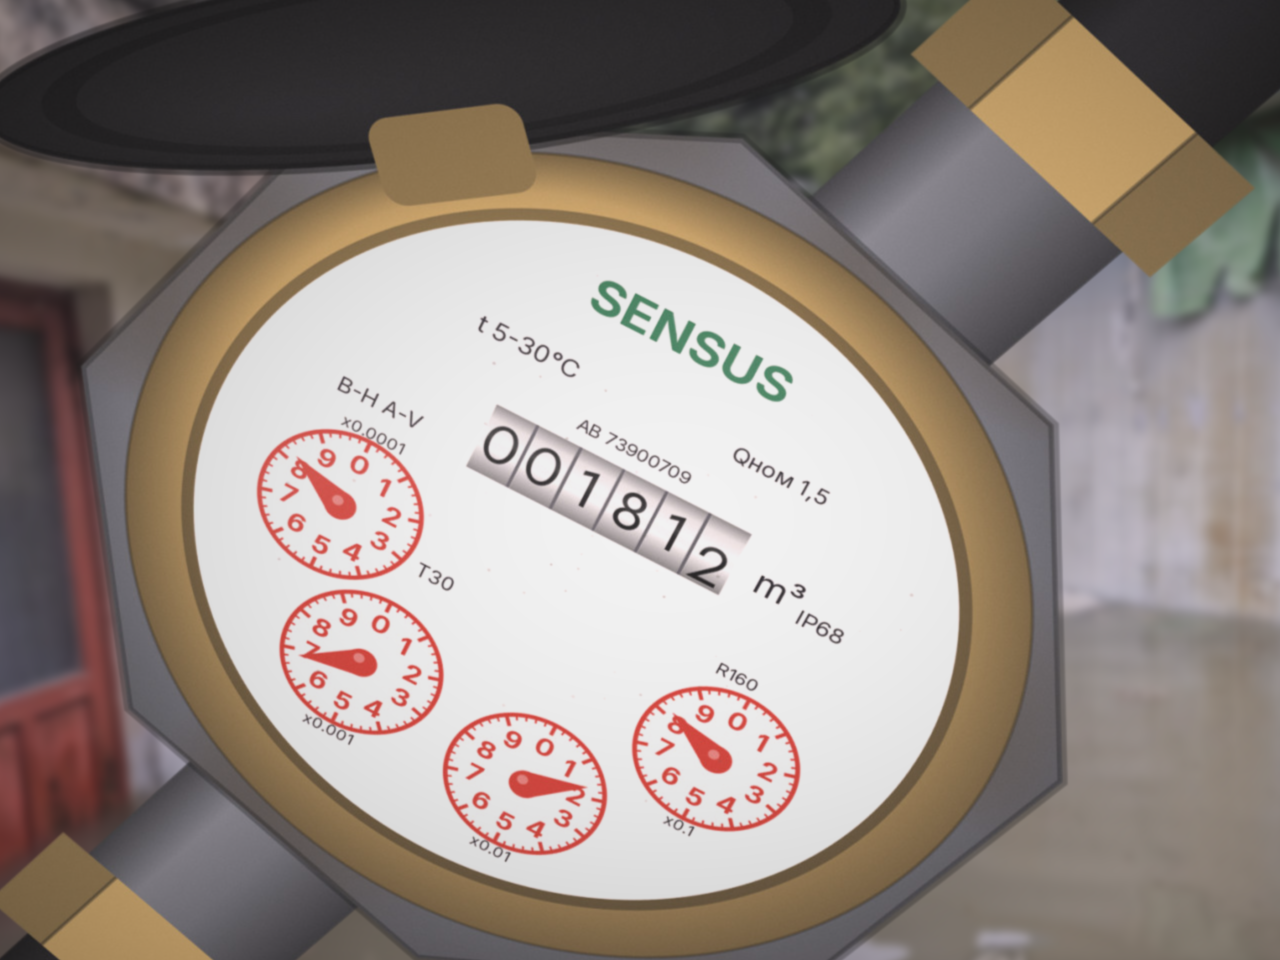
1811.8168 m³
